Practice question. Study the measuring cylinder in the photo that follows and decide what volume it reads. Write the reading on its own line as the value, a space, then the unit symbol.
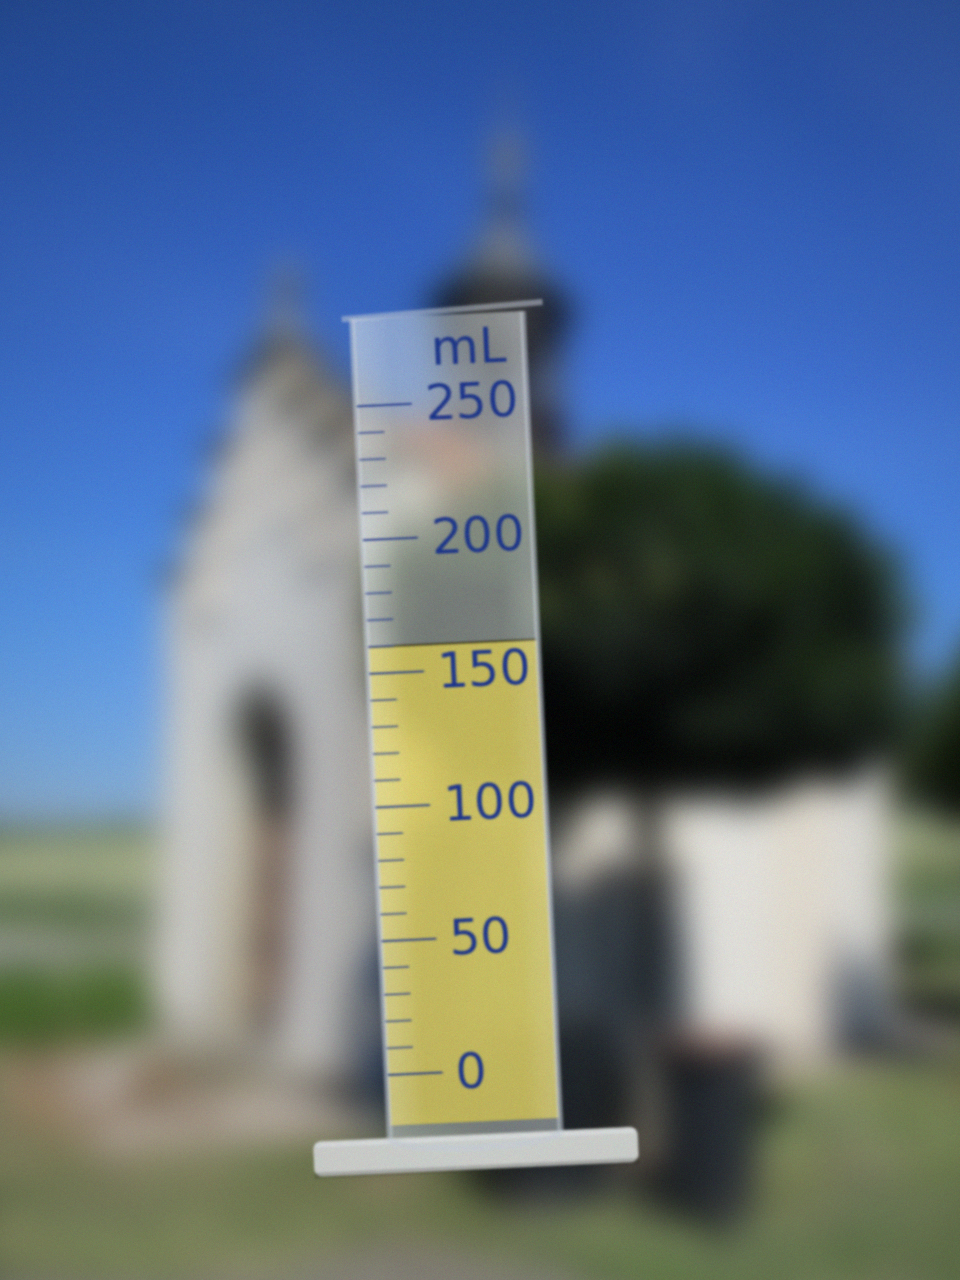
160 mL
